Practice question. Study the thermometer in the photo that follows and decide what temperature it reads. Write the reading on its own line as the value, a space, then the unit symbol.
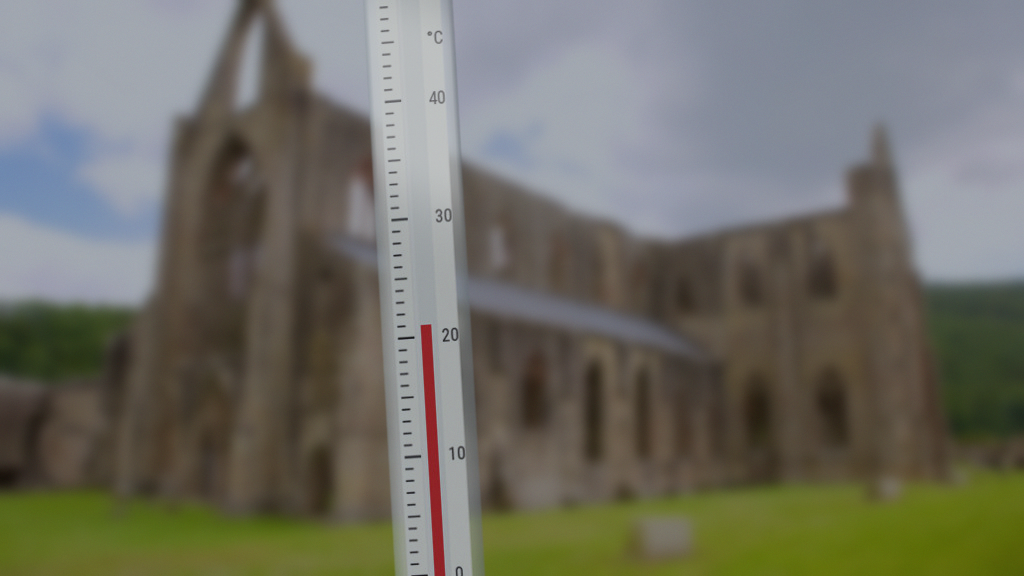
21 °C
